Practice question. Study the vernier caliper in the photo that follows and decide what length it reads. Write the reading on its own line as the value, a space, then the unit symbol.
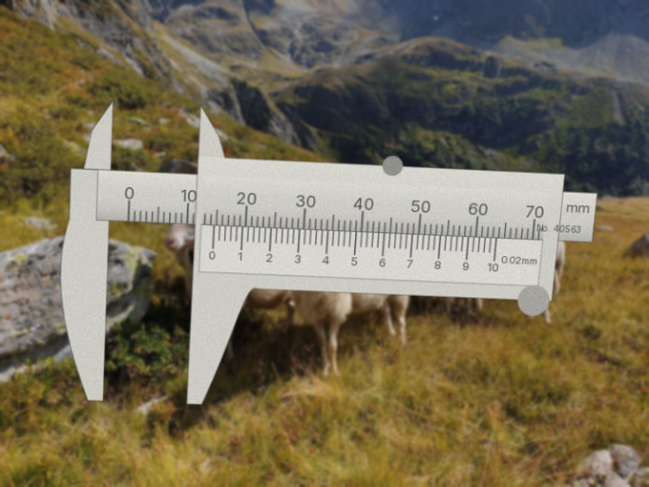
14.6 mm
